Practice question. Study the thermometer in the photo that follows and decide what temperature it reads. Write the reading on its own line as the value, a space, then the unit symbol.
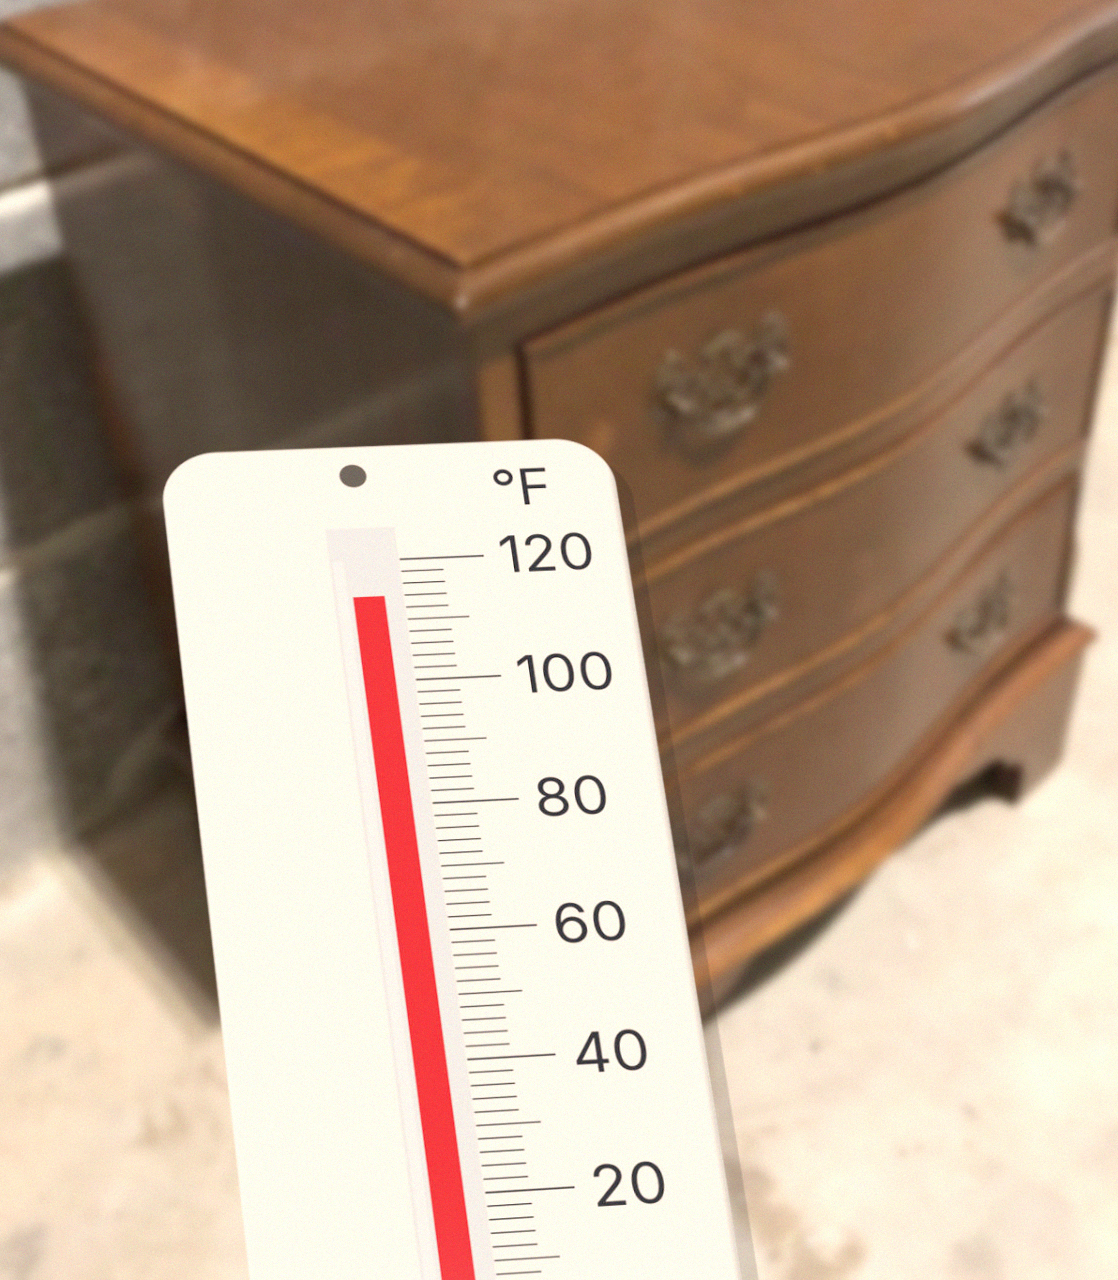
114 °F
